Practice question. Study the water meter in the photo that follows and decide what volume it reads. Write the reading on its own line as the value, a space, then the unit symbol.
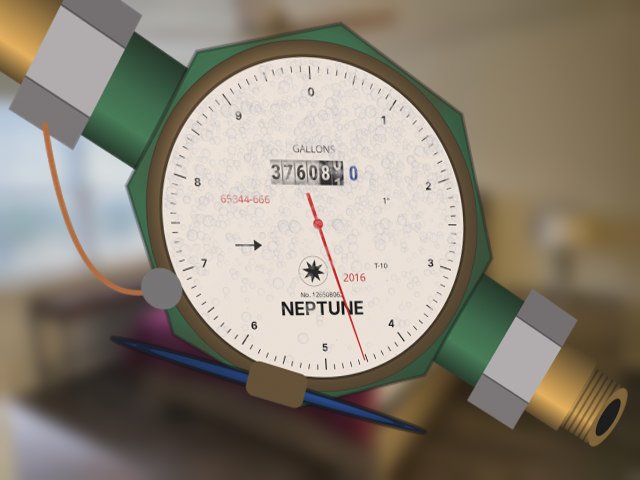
3760804.5 gal
